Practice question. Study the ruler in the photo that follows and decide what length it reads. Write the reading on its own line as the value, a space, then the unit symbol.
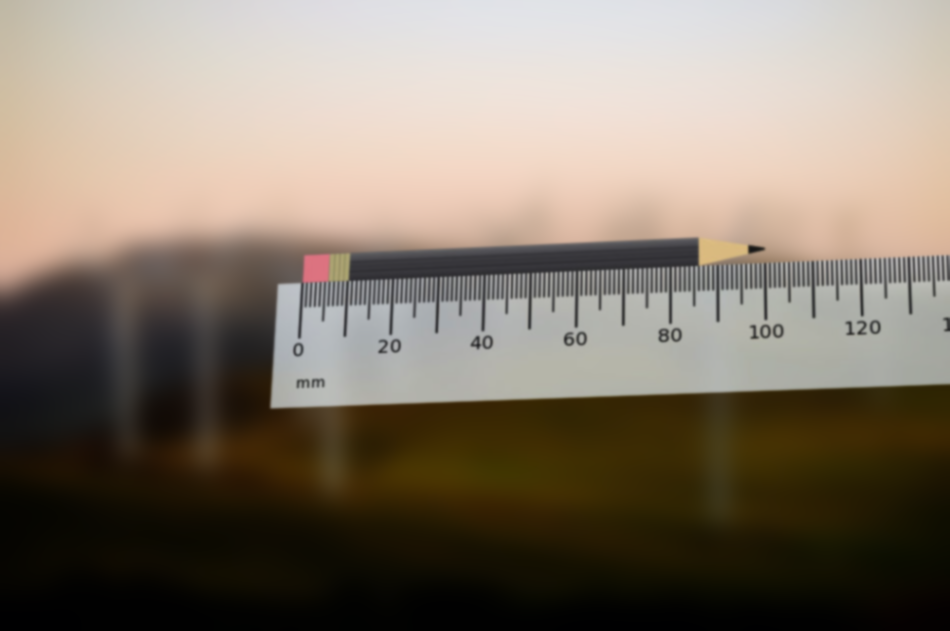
100 mm
